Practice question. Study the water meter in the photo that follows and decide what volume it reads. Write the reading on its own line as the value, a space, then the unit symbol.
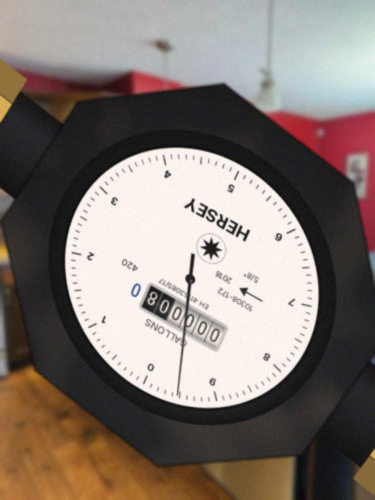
79.5 gal
